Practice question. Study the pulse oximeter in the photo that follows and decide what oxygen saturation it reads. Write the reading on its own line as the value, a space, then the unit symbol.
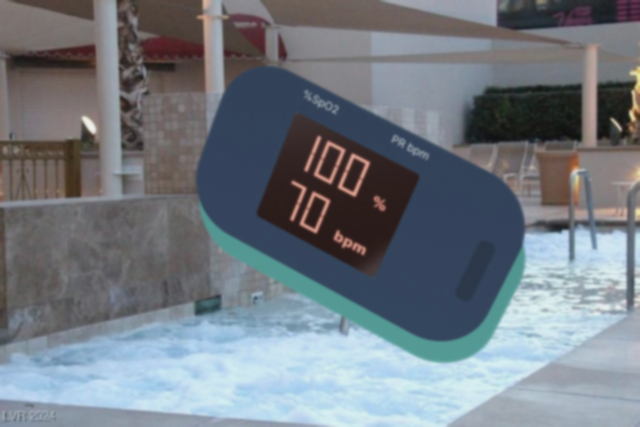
100 %
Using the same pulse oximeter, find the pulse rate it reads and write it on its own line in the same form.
70 bpm
